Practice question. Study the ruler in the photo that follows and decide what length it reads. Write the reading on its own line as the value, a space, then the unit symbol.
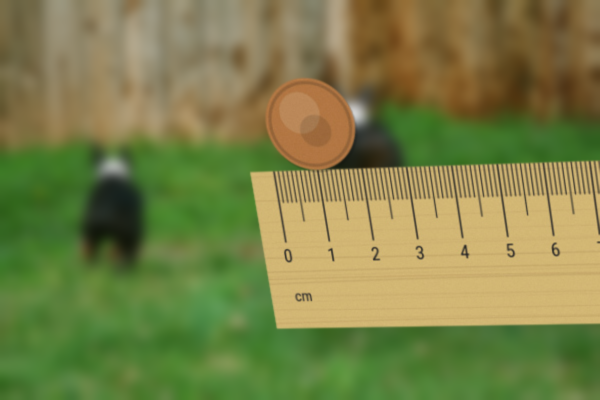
2 cm
